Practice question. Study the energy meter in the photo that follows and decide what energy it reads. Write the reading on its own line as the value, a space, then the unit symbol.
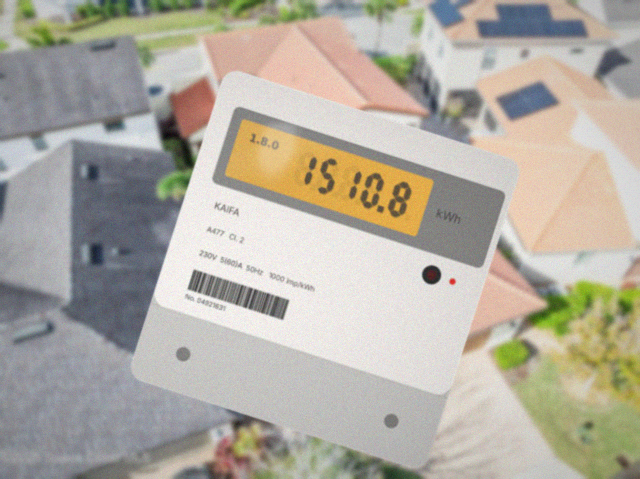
1510.8 kWh
